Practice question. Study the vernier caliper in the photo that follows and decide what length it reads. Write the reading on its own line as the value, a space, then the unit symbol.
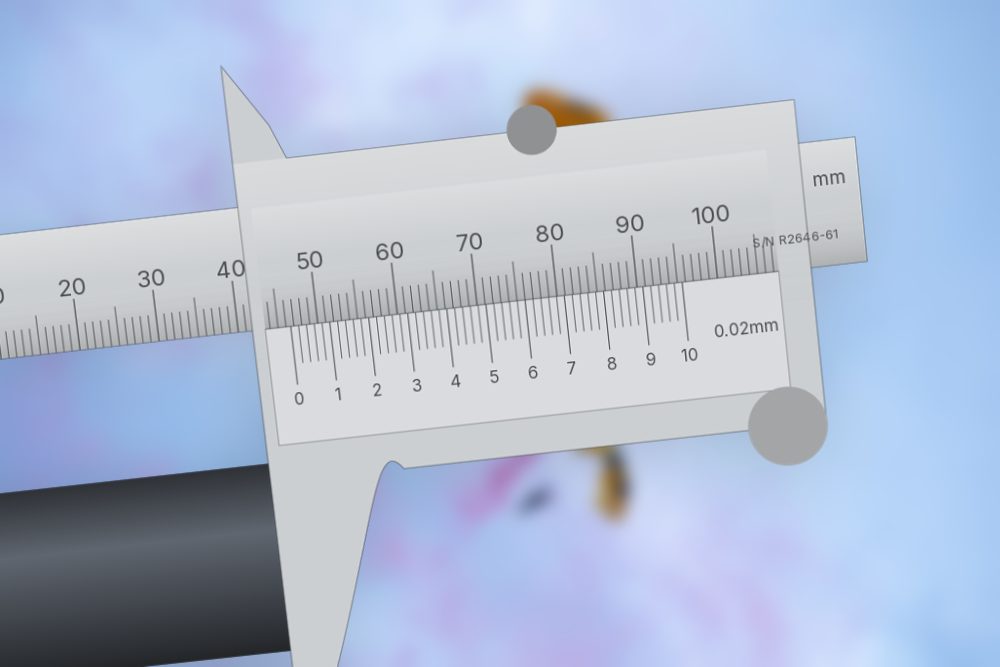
46.6 mm
